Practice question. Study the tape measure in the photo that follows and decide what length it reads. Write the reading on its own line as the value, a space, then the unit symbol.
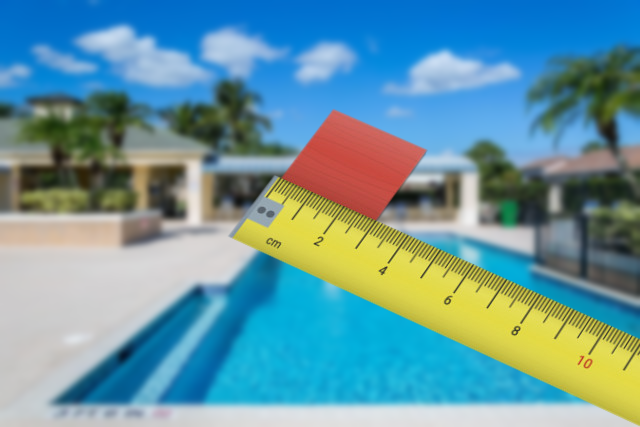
3 cm
